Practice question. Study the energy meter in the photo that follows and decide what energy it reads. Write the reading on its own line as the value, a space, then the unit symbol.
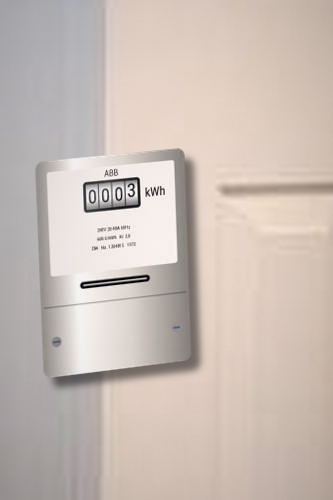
3 kWh
